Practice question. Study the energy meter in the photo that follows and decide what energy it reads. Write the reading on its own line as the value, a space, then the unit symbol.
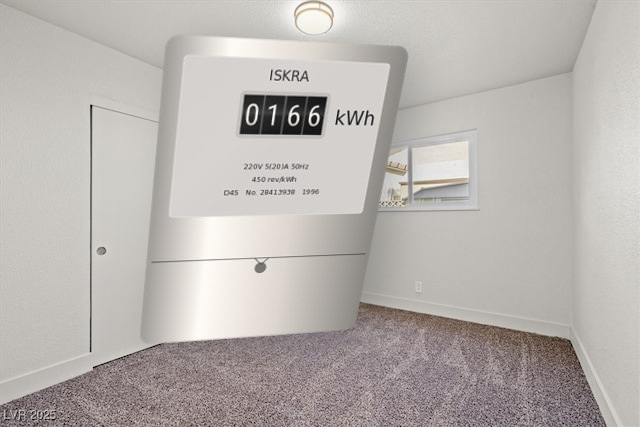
166 kWh
